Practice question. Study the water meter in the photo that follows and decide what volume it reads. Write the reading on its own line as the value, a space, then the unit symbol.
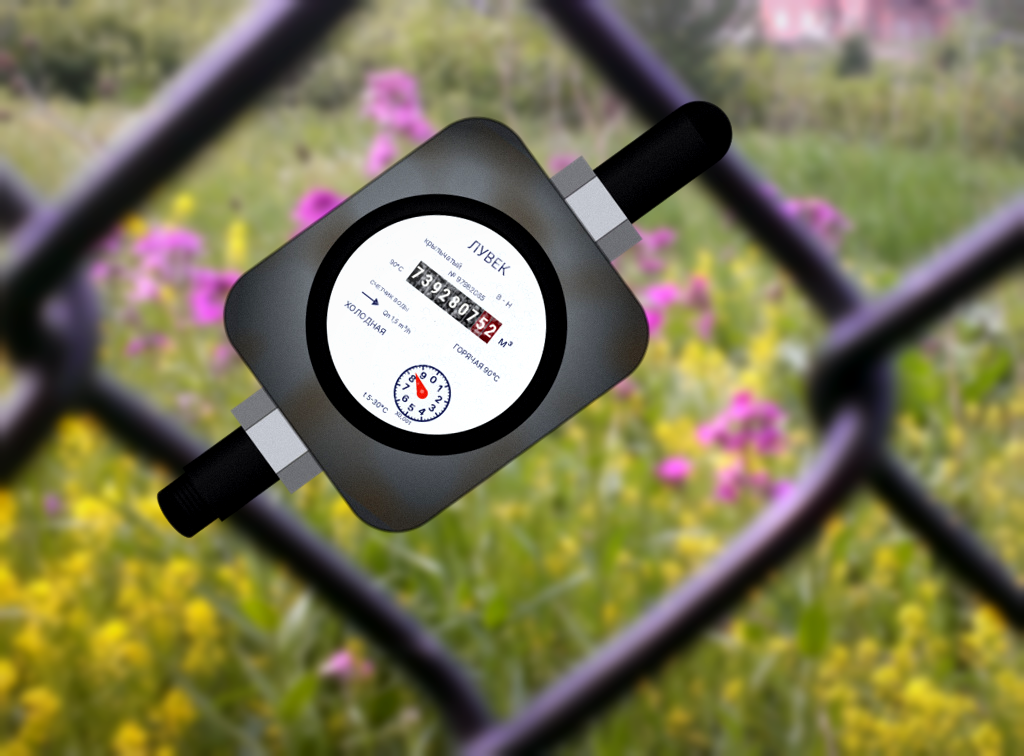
7392807.528 m³
